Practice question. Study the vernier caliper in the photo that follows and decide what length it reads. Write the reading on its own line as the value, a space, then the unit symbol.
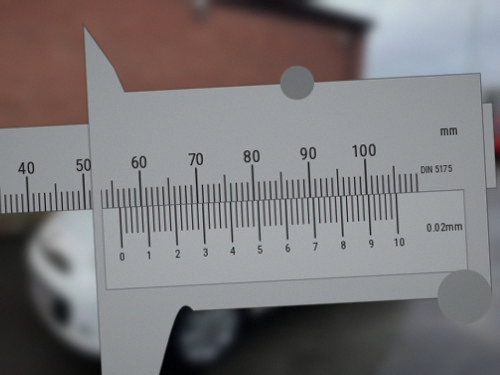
56.2 mm
